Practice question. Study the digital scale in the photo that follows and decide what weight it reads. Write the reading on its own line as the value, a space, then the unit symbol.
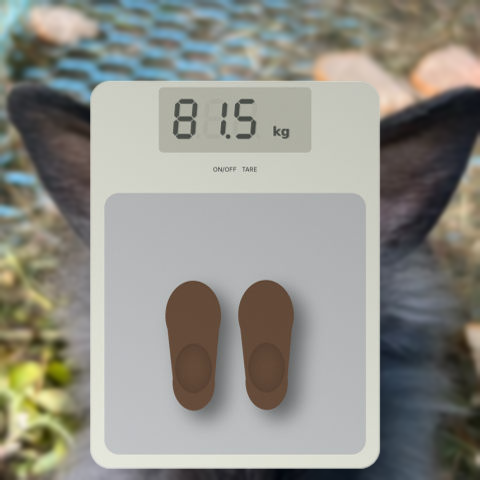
81.5 kg
